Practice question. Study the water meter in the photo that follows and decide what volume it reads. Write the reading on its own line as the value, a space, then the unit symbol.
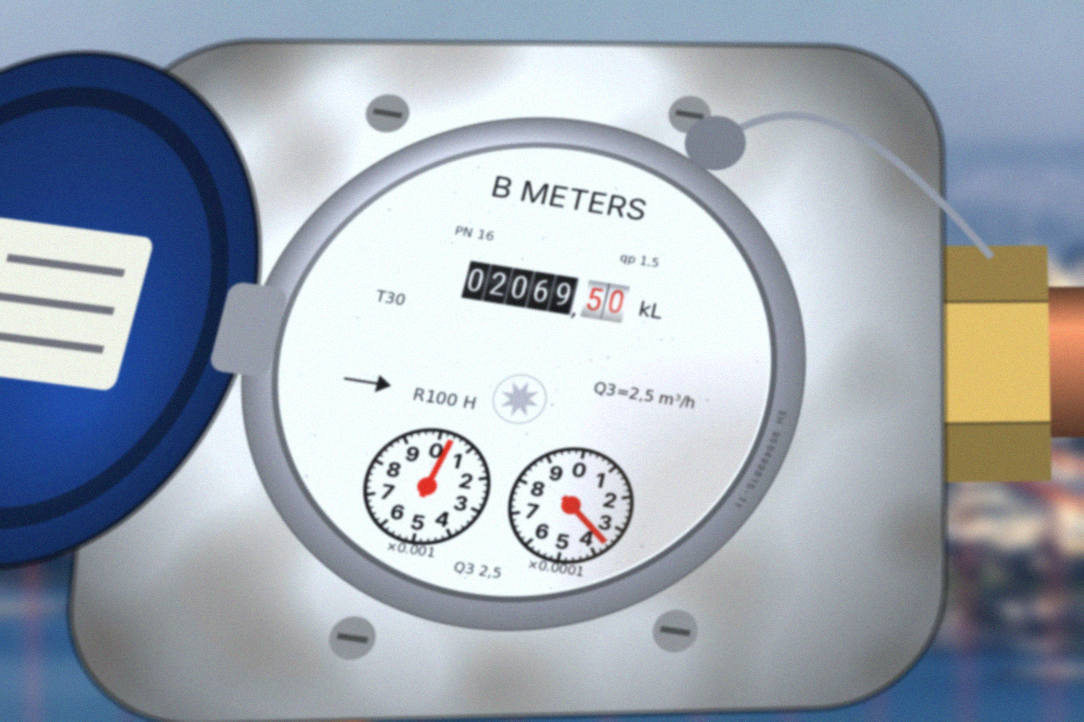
2069.5003 kL
